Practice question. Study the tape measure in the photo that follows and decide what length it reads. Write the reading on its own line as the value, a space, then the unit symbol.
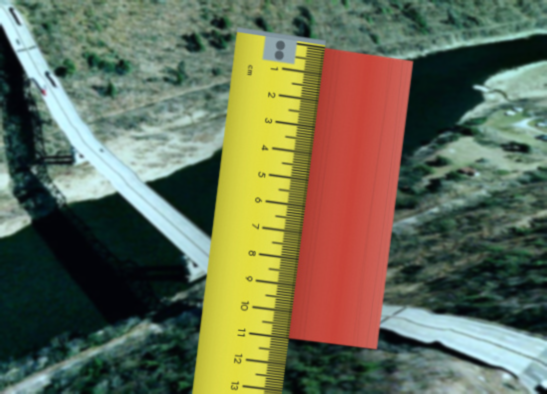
11 cm
